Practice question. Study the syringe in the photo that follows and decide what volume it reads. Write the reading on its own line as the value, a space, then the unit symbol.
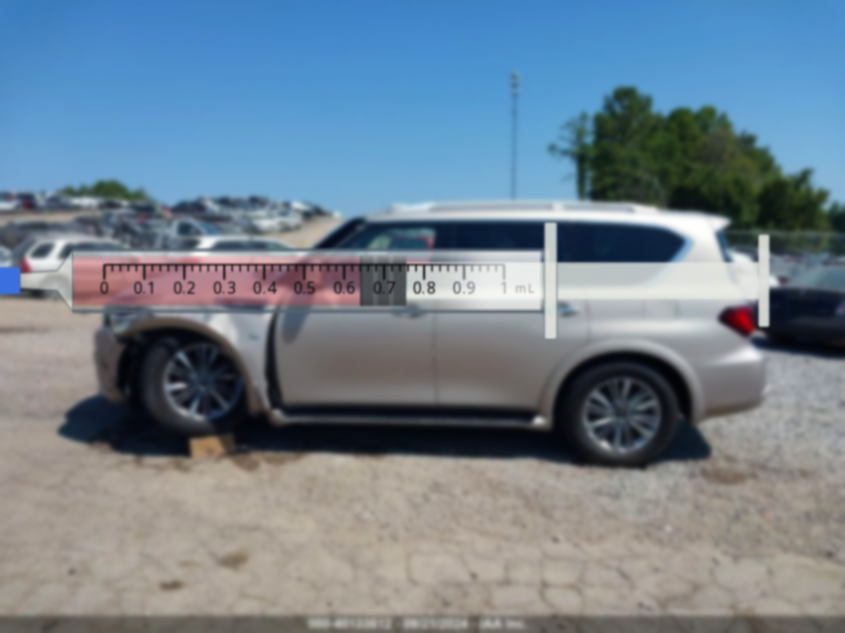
0.64 mL
